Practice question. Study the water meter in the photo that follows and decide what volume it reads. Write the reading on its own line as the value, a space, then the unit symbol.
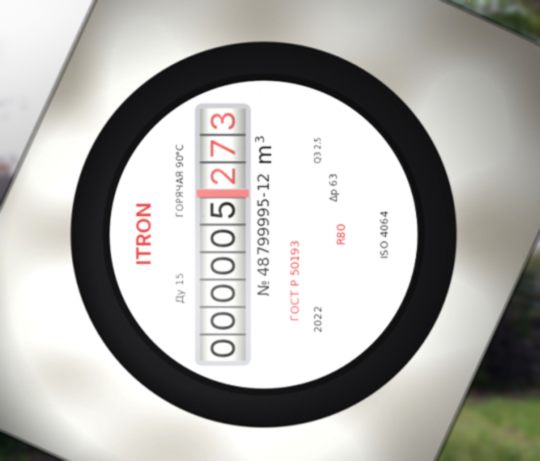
5.273 m³
